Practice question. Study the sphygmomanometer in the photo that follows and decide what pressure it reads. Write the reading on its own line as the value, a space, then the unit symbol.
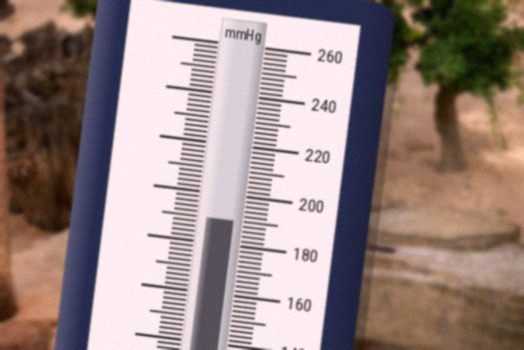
190 mmHg
